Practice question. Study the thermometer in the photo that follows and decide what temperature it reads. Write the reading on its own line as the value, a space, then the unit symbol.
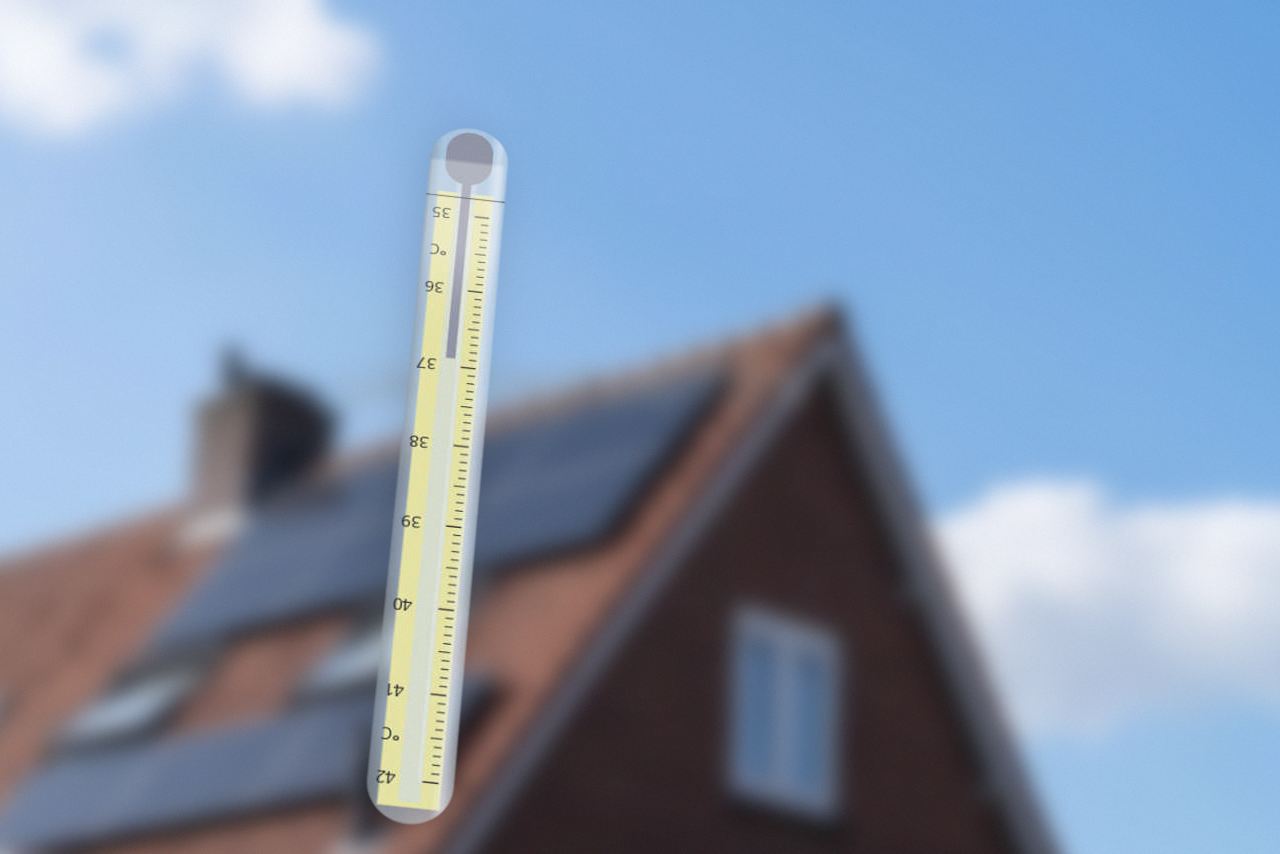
36.9 °C
